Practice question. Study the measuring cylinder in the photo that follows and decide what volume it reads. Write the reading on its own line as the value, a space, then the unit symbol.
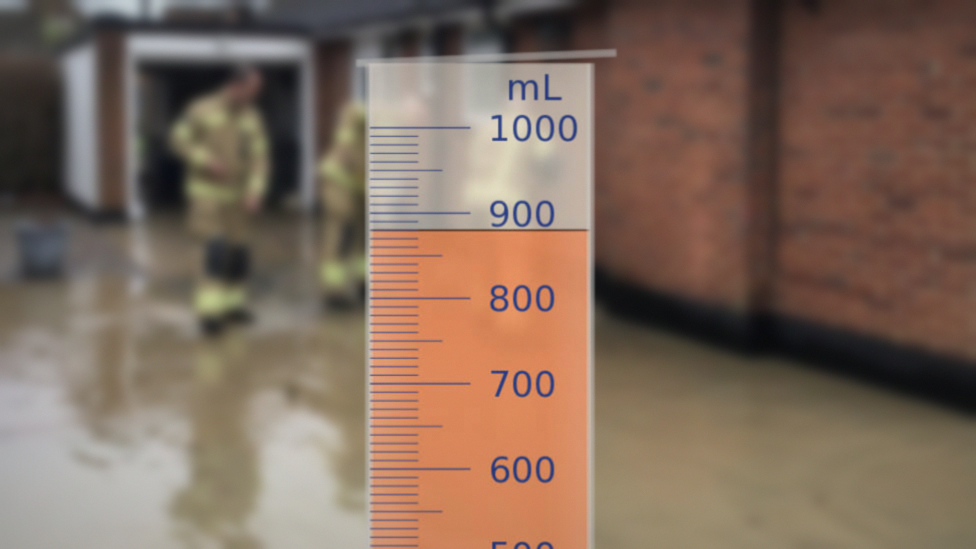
880 mL
